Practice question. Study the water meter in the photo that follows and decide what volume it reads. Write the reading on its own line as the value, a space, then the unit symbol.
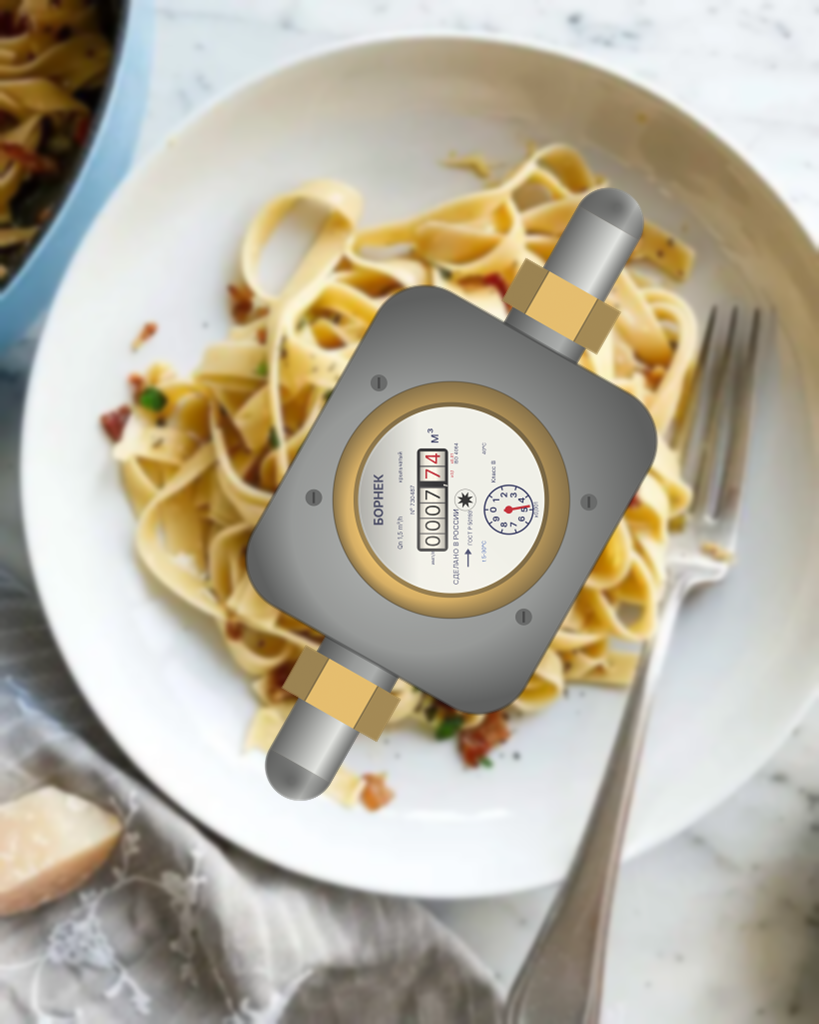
7.744 m³
